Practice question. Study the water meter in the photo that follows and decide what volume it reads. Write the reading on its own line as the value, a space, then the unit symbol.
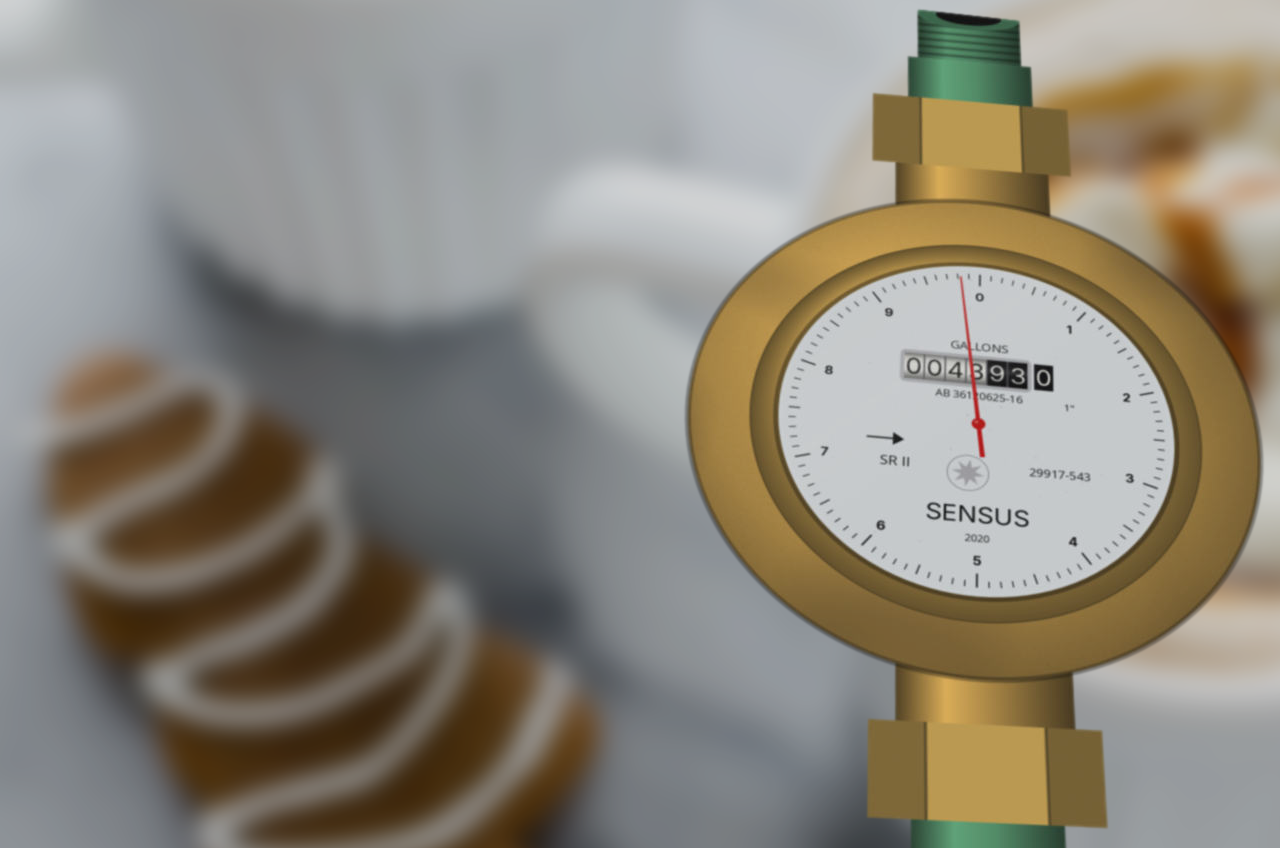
43929.8 gal
